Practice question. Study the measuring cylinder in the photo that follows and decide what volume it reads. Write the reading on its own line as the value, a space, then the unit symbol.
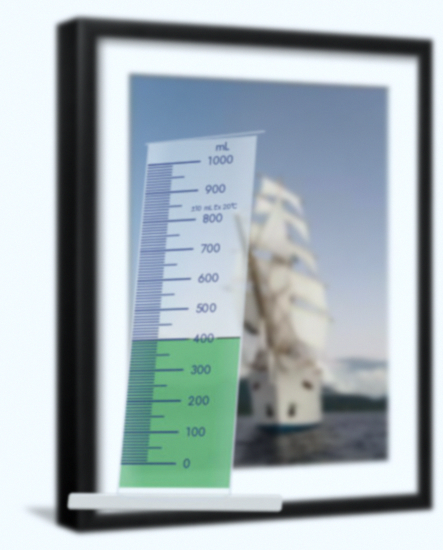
400 mL
